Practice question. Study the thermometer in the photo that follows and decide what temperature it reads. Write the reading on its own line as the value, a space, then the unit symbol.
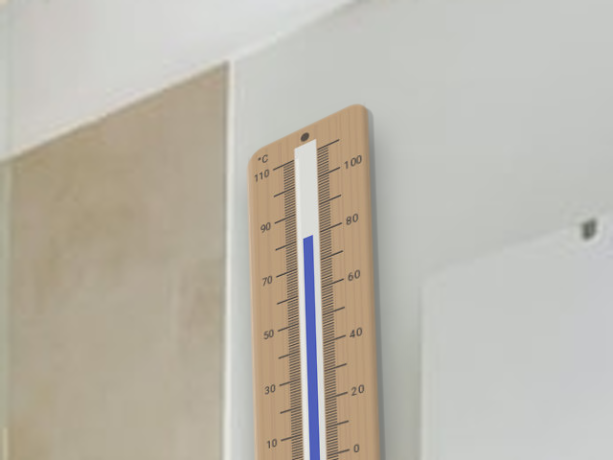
80 °C
